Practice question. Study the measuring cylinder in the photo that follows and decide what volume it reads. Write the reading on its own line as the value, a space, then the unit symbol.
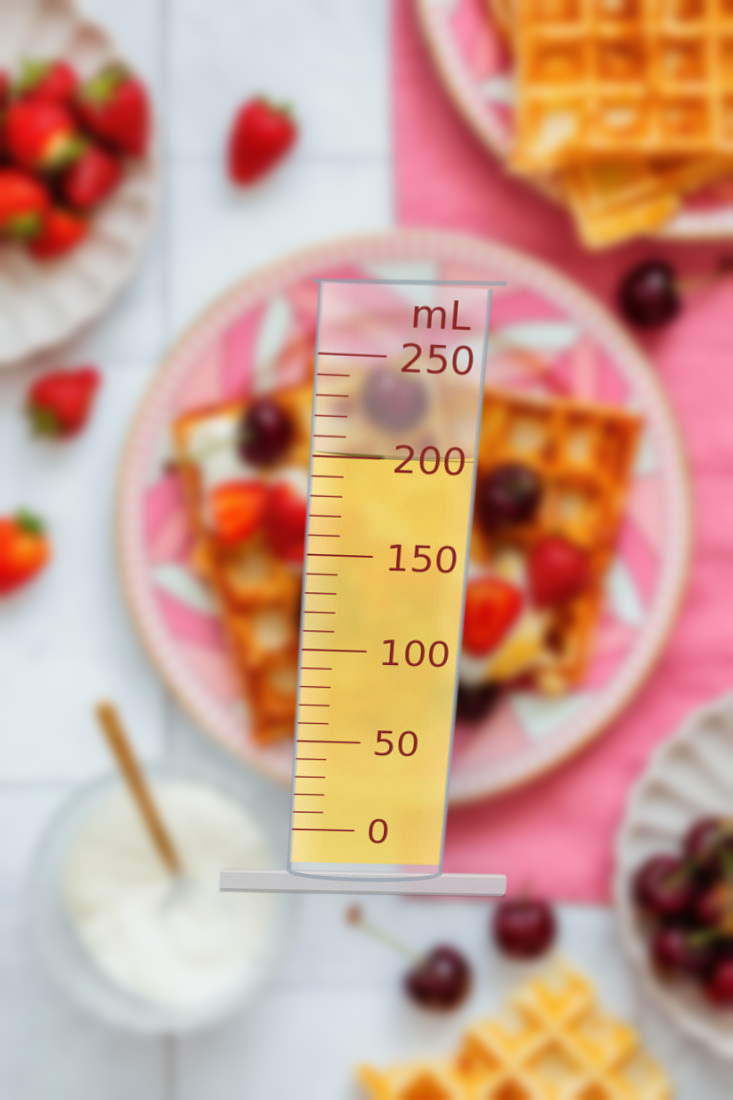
200 mL
